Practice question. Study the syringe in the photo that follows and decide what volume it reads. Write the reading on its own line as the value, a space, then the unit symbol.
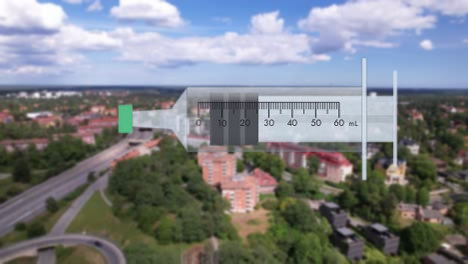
5 mL
